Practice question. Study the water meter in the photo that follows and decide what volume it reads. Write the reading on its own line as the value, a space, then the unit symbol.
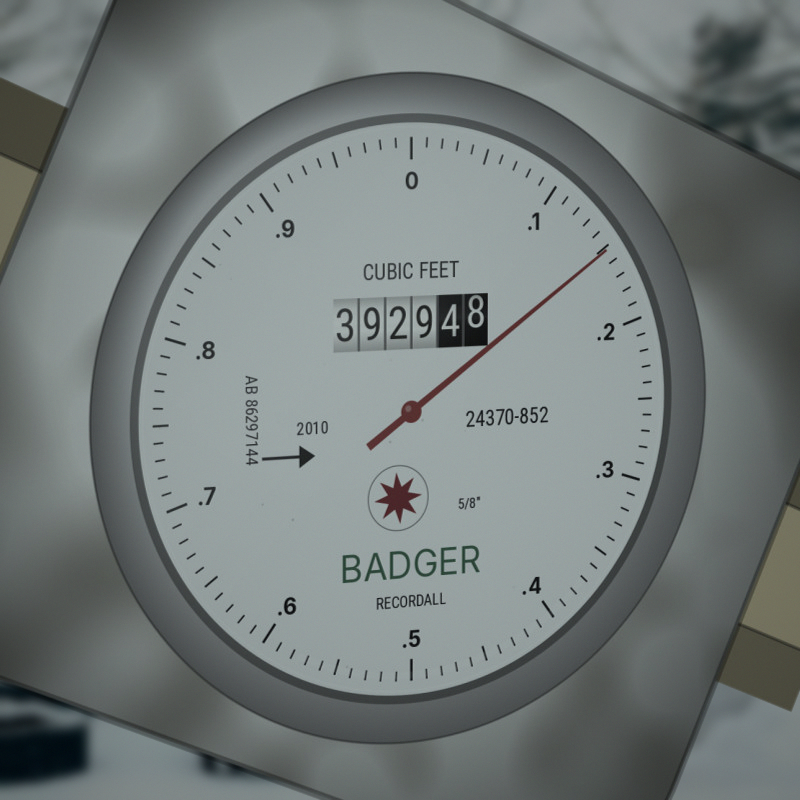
392948.15 ft³
